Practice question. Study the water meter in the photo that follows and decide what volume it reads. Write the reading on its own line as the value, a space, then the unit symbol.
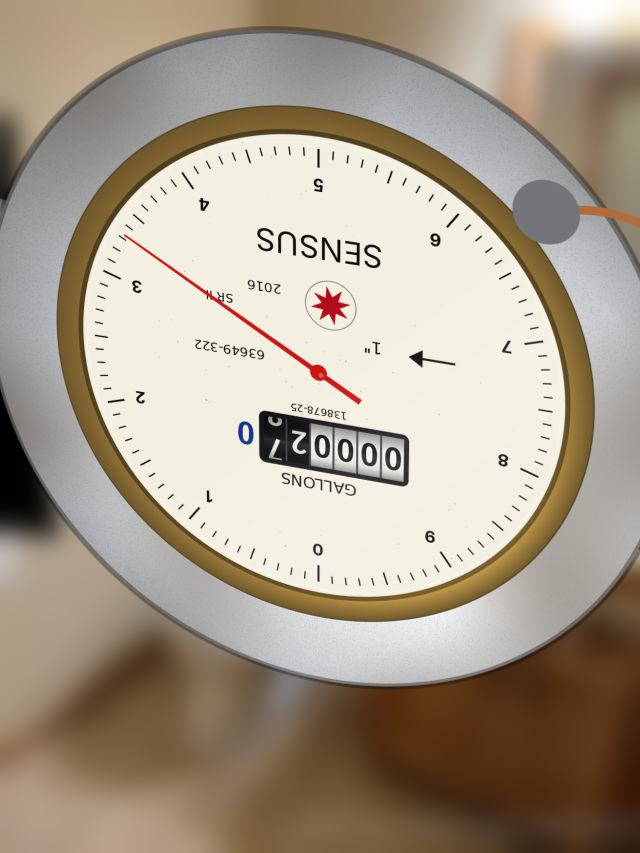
273.3 gal
